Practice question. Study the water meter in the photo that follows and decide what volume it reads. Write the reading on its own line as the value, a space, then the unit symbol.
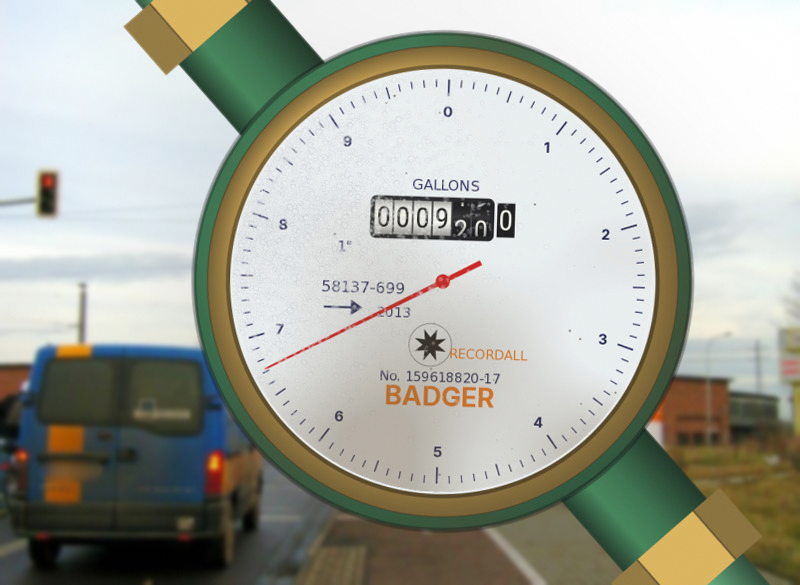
9196.7 gal
